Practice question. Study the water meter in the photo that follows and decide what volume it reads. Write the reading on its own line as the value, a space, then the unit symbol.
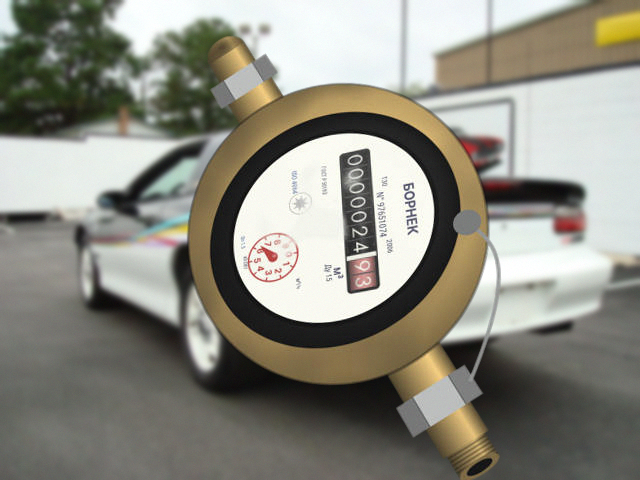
24.936 m³
